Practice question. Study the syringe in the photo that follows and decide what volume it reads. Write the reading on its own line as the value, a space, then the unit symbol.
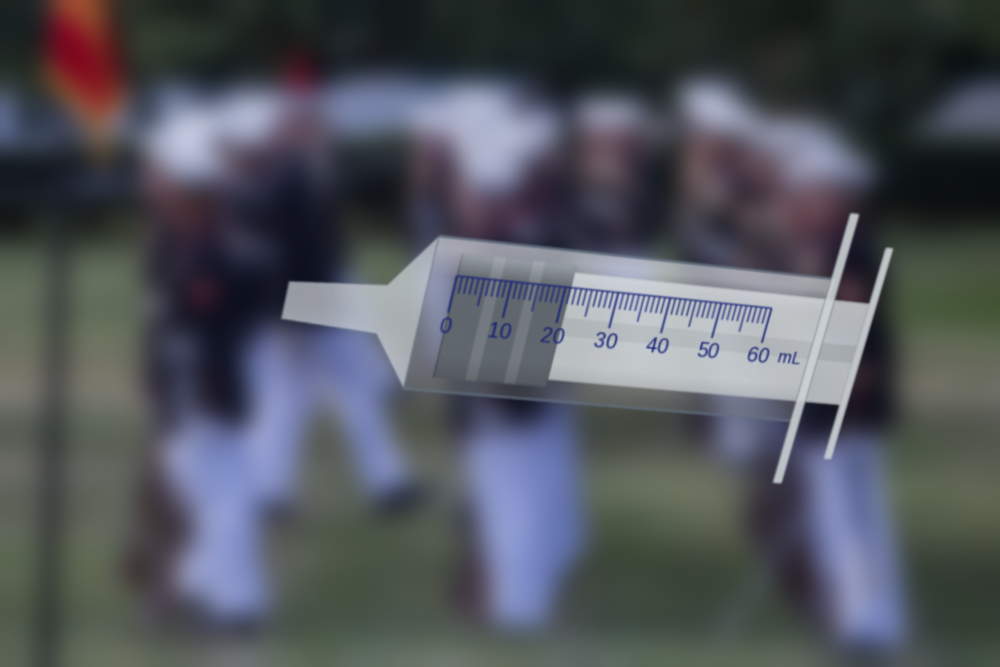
0 mL
